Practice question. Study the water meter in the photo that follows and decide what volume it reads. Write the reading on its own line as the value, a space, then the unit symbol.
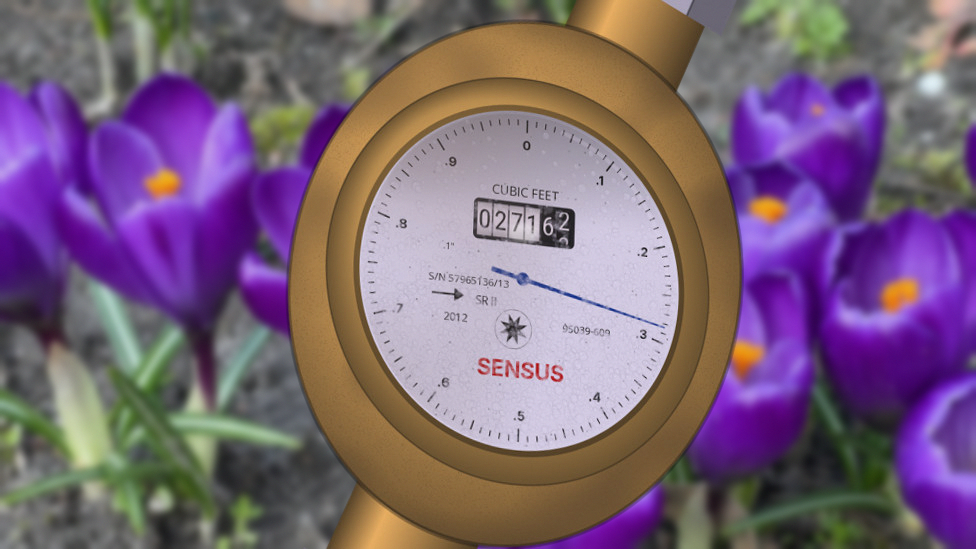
27162.28 ft³
